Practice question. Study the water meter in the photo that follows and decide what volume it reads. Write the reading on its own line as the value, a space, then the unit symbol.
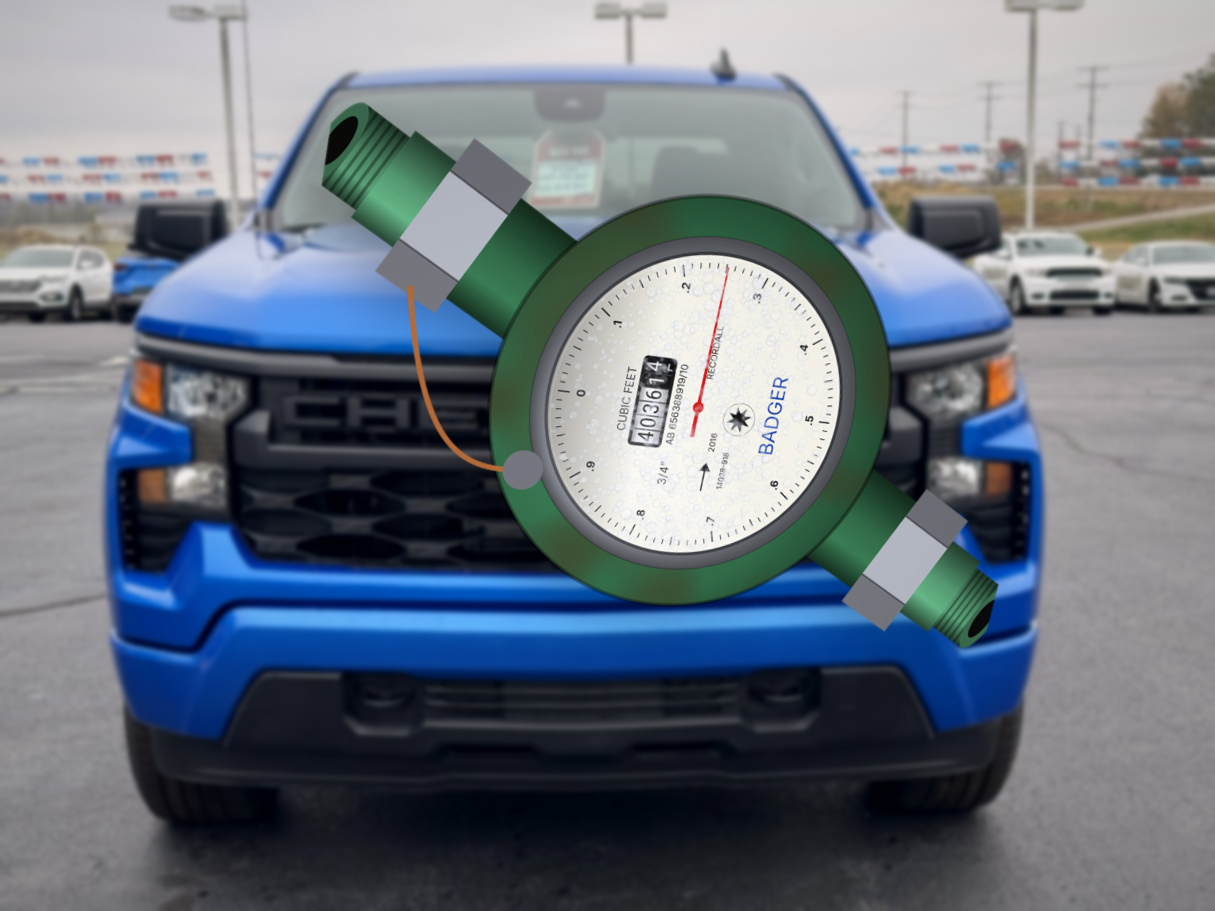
403614.25 ft³
